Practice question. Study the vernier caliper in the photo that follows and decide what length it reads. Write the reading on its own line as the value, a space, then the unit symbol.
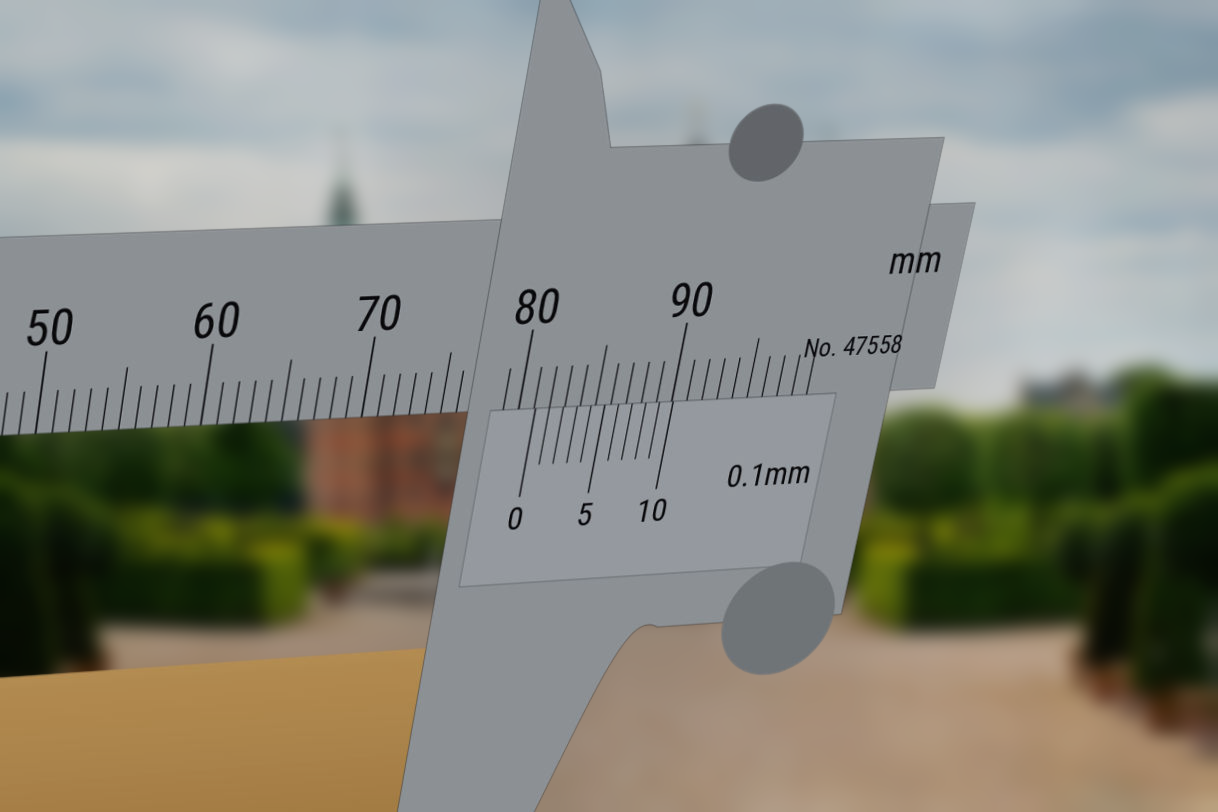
81.1 mm
